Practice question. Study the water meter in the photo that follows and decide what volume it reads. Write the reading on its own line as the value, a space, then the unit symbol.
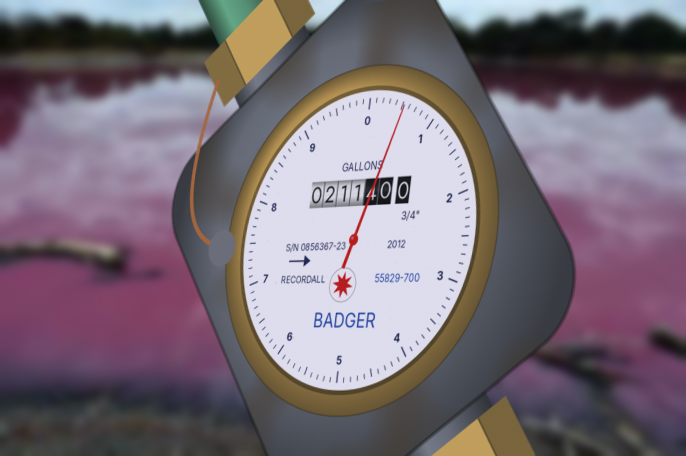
211400.5 gal
